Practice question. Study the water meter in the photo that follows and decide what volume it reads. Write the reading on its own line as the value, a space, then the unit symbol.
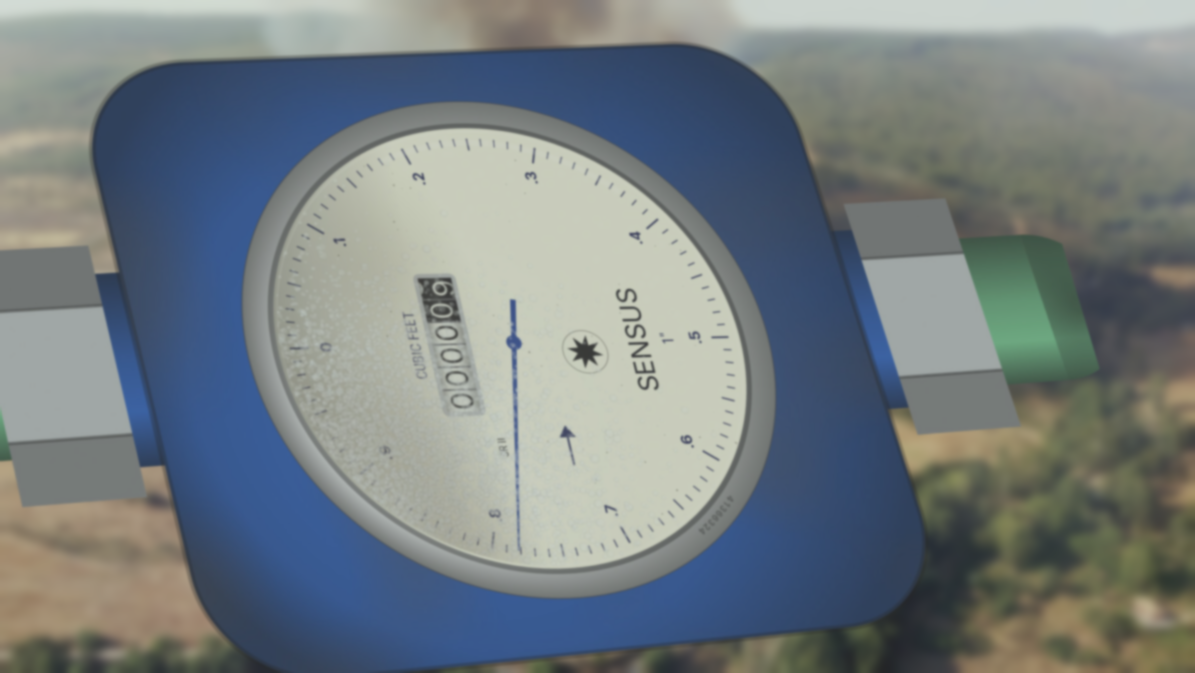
8.78 ft³
